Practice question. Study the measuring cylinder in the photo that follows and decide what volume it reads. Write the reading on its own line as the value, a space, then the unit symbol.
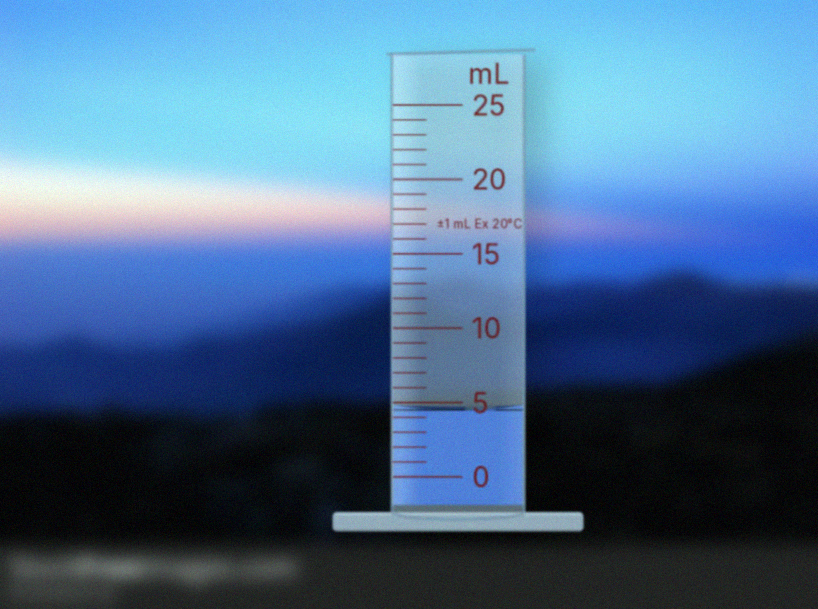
4.5 mL
